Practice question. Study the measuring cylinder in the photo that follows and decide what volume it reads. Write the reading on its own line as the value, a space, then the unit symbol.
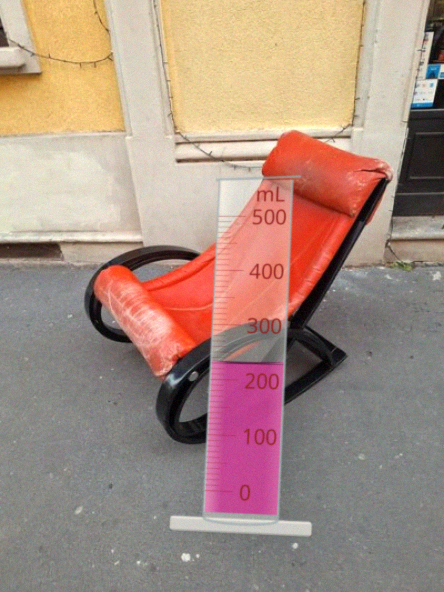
230 mL
